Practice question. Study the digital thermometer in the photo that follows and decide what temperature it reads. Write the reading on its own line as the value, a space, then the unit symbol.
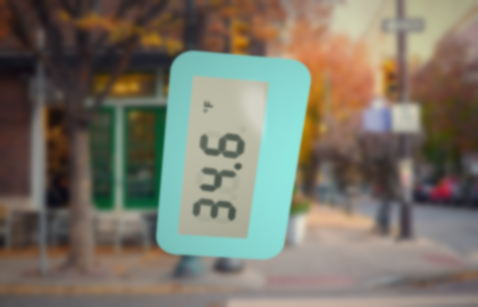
34.6 °F
